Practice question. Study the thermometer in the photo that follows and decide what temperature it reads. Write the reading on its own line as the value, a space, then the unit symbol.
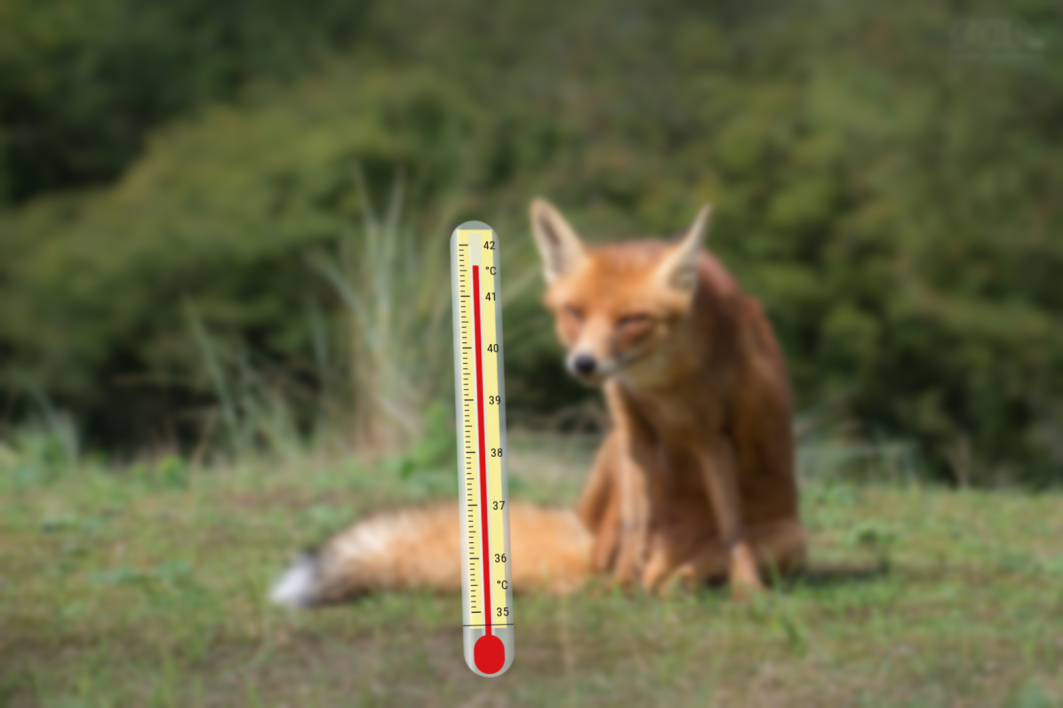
41.6 °C
